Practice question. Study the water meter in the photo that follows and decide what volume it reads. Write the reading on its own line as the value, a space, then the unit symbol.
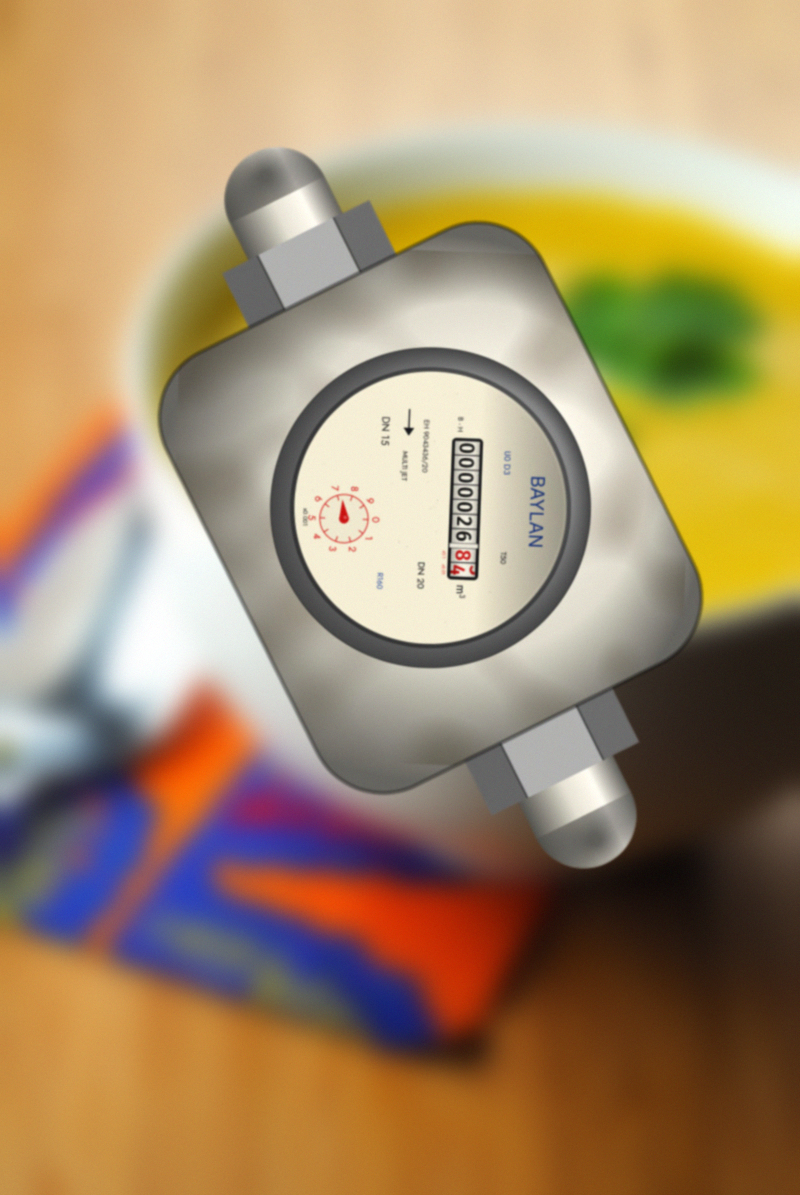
26.837 m³
